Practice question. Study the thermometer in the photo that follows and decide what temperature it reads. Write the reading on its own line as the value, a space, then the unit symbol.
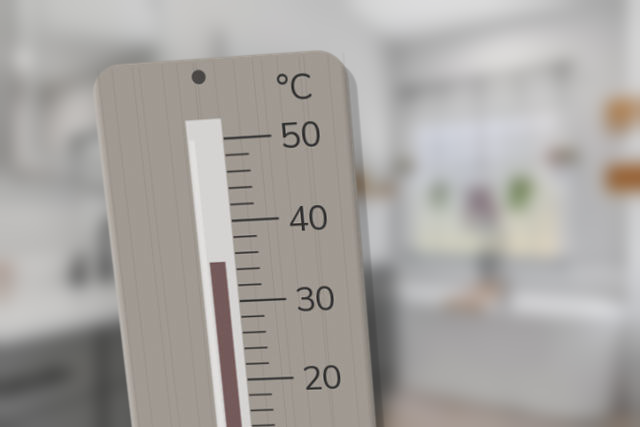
35 °C
